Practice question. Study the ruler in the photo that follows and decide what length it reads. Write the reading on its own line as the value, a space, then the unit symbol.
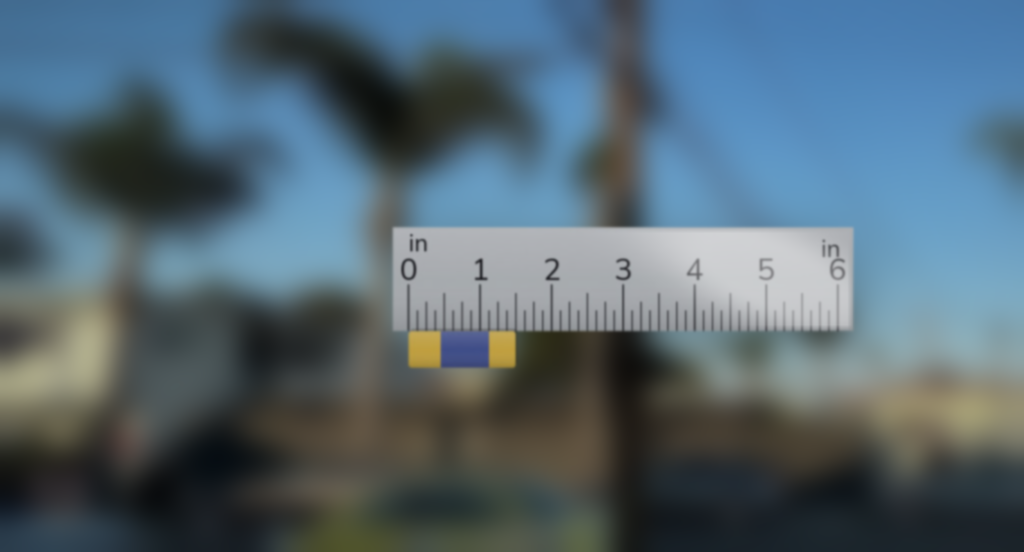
1.5 in
